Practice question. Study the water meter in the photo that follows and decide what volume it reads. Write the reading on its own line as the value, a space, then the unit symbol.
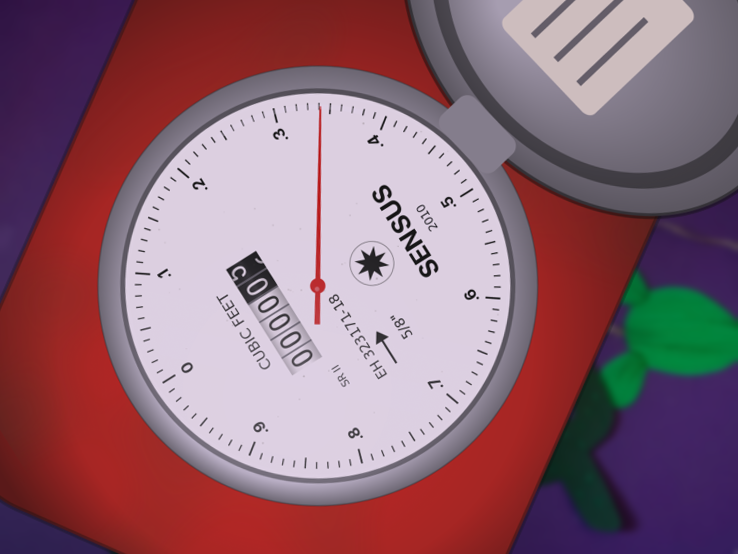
5.34 ft³
